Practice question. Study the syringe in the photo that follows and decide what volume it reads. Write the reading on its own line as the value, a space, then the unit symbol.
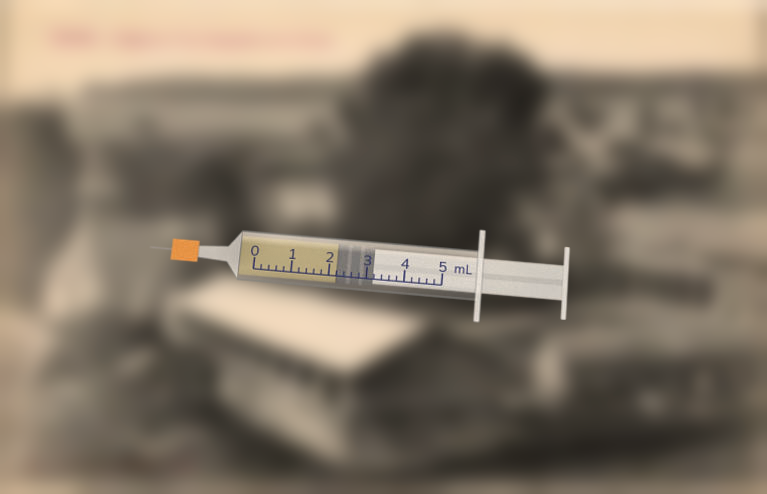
2.2 mL
